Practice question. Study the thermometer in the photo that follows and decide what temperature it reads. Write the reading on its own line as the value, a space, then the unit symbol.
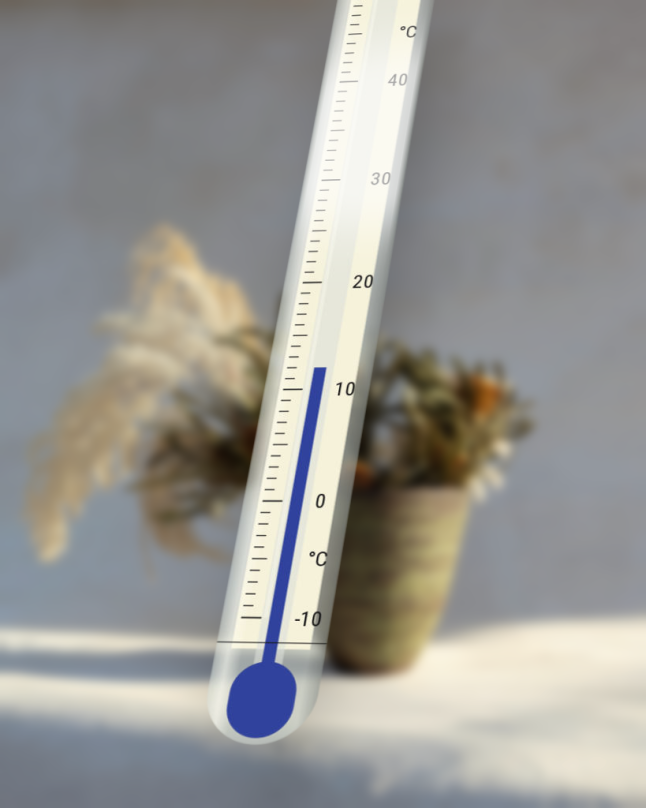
12 °C
